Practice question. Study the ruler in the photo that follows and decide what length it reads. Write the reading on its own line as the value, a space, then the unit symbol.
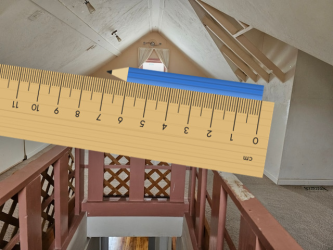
7 cm
